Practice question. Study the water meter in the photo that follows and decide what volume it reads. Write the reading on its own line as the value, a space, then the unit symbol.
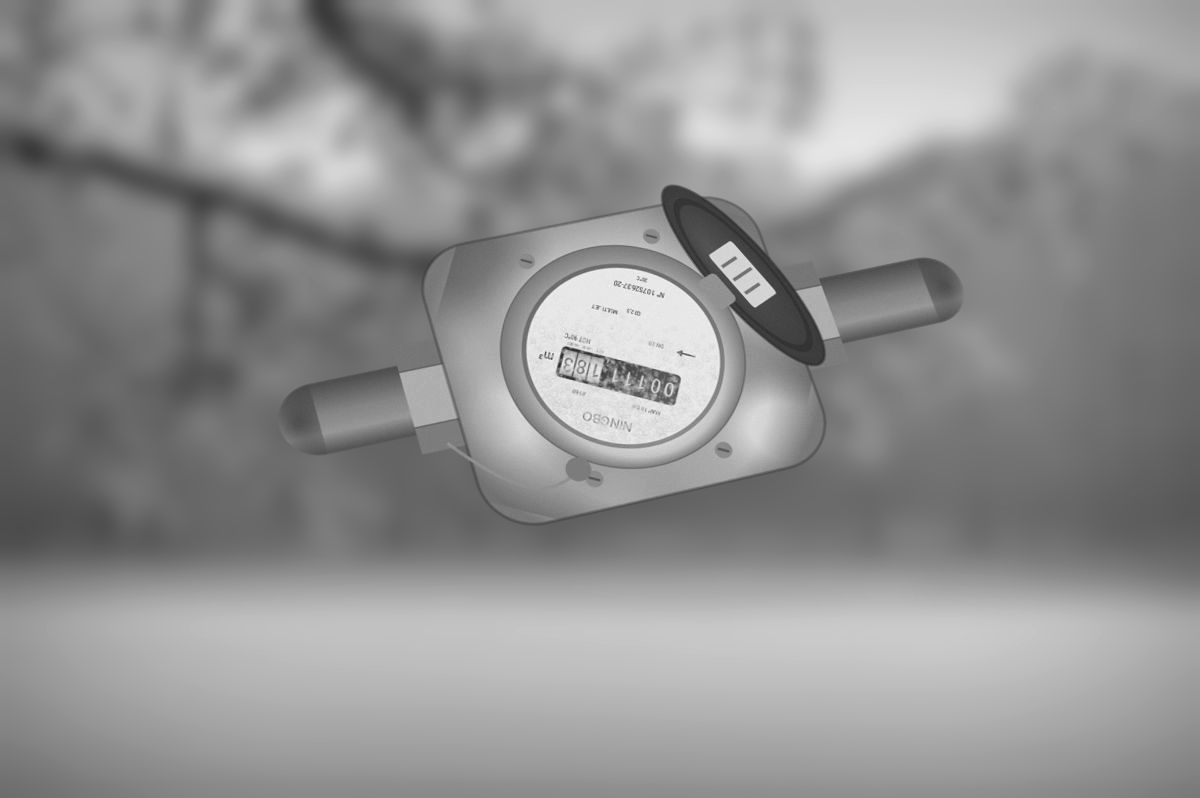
111.183 m³
